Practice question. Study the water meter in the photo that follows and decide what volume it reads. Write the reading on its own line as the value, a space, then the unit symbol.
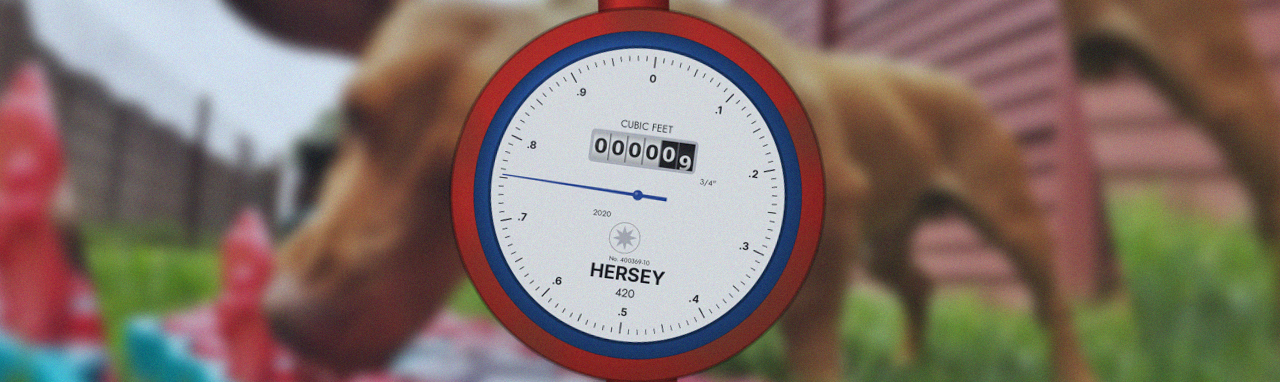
8.75 ft³
